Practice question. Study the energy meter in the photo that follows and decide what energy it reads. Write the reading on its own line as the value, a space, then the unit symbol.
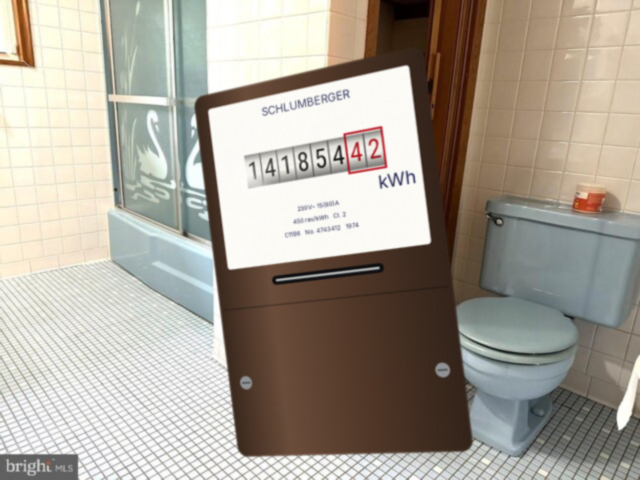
141854.42 kWh
